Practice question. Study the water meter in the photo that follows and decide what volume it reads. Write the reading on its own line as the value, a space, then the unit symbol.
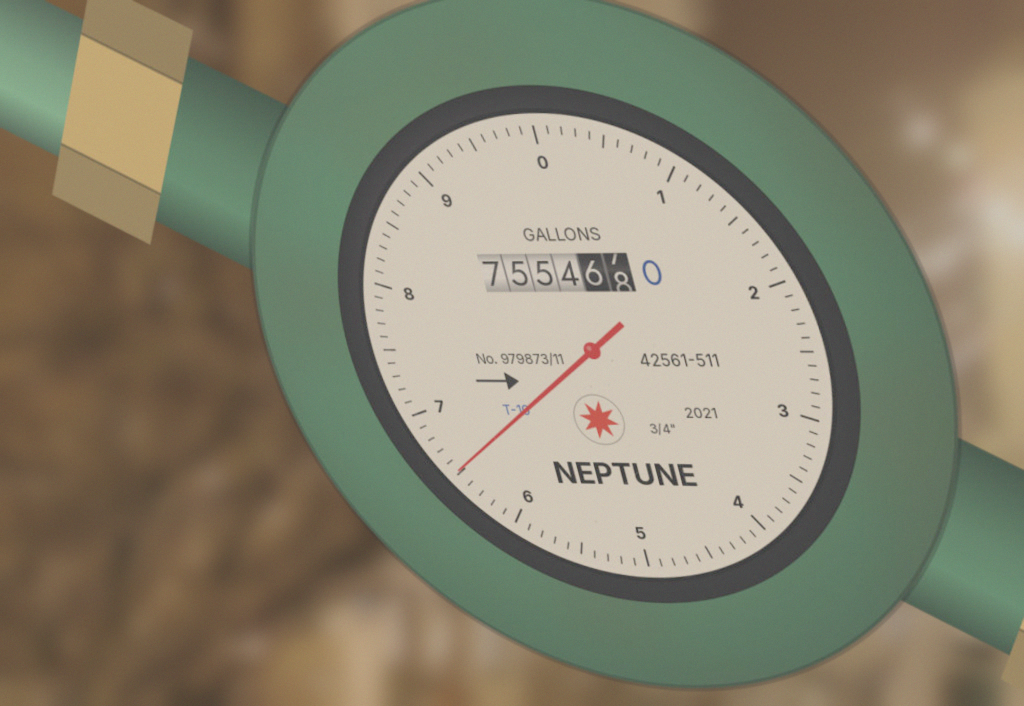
7554676.5 gal
